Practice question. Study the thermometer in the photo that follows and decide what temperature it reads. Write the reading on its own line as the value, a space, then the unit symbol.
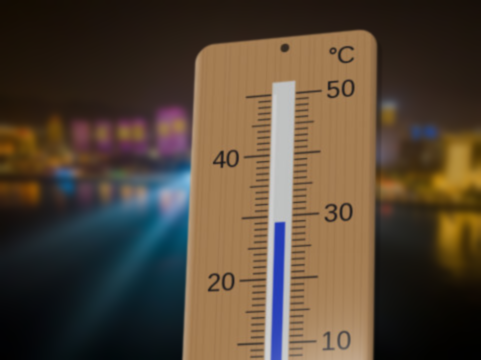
29 °C
